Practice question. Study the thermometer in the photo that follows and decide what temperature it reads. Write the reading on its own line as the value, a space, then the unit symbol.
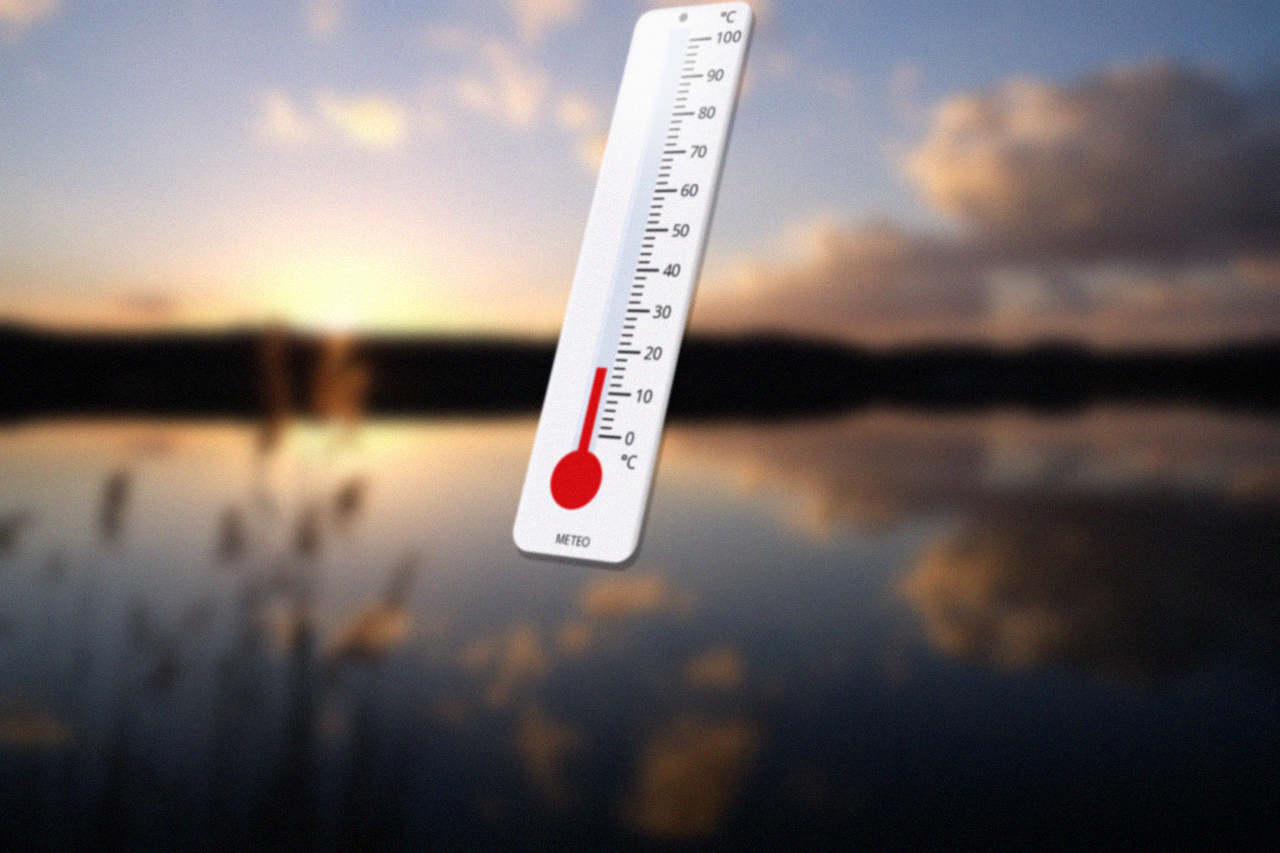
16 °C
